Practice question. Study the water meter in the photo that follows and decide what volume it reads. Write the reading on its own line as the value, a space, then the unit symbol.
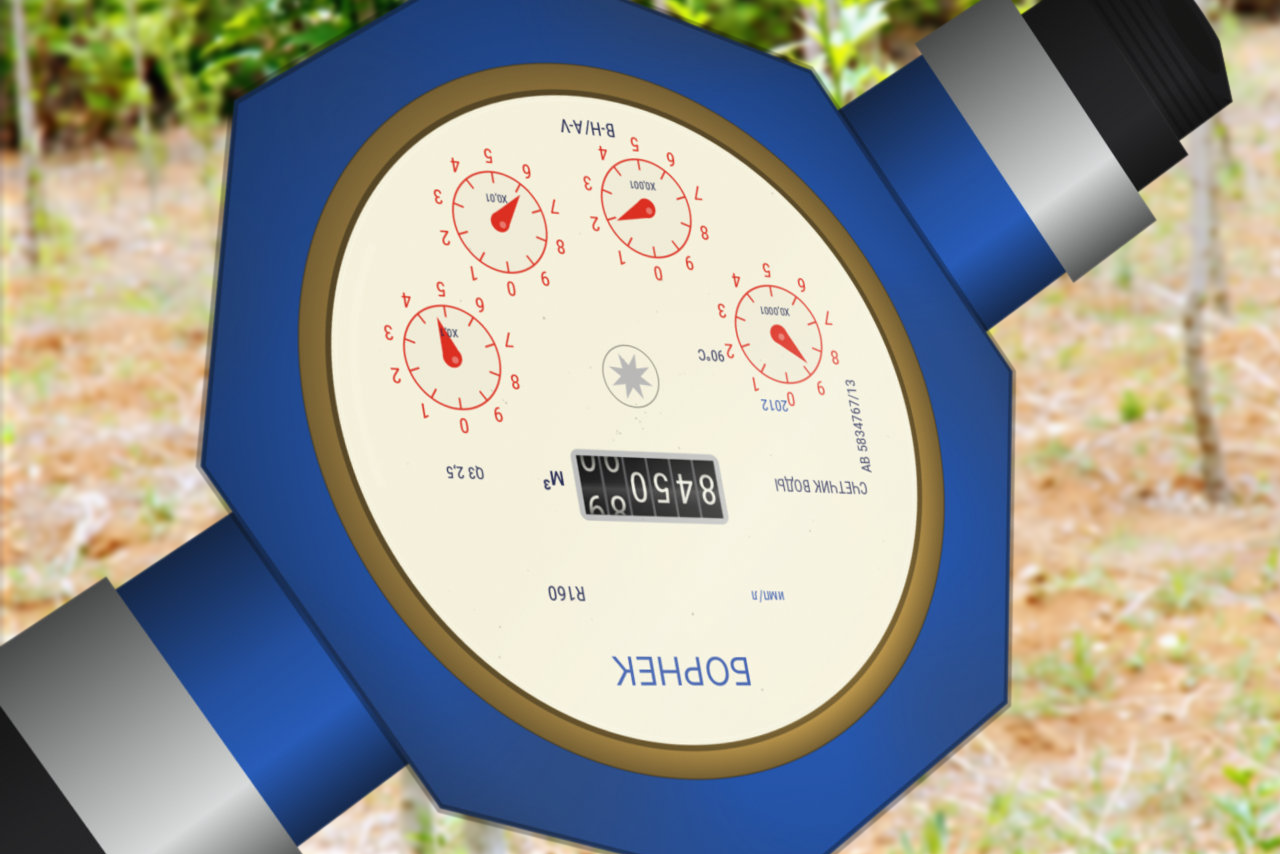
845089.4618 m³
